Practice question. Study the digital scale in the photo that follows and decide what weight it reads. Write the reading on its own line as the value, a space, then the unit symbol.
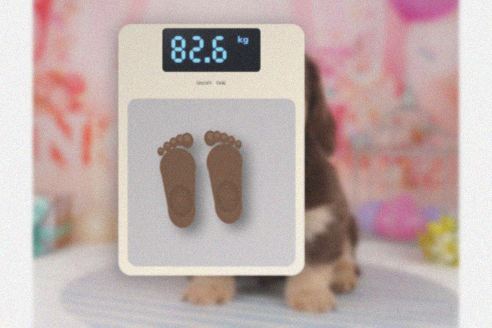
82.6 kg
